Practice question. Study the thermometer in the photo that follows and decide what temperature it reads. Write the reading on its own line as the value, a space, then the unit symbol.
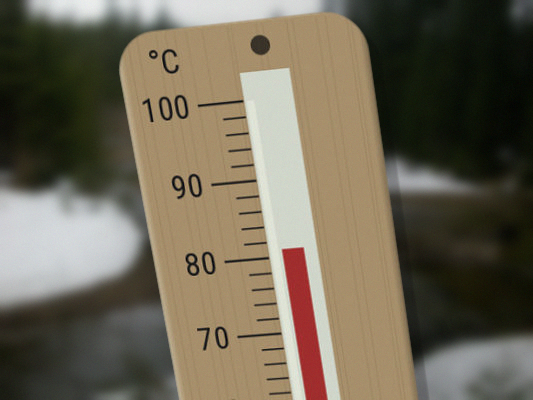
81 °C
